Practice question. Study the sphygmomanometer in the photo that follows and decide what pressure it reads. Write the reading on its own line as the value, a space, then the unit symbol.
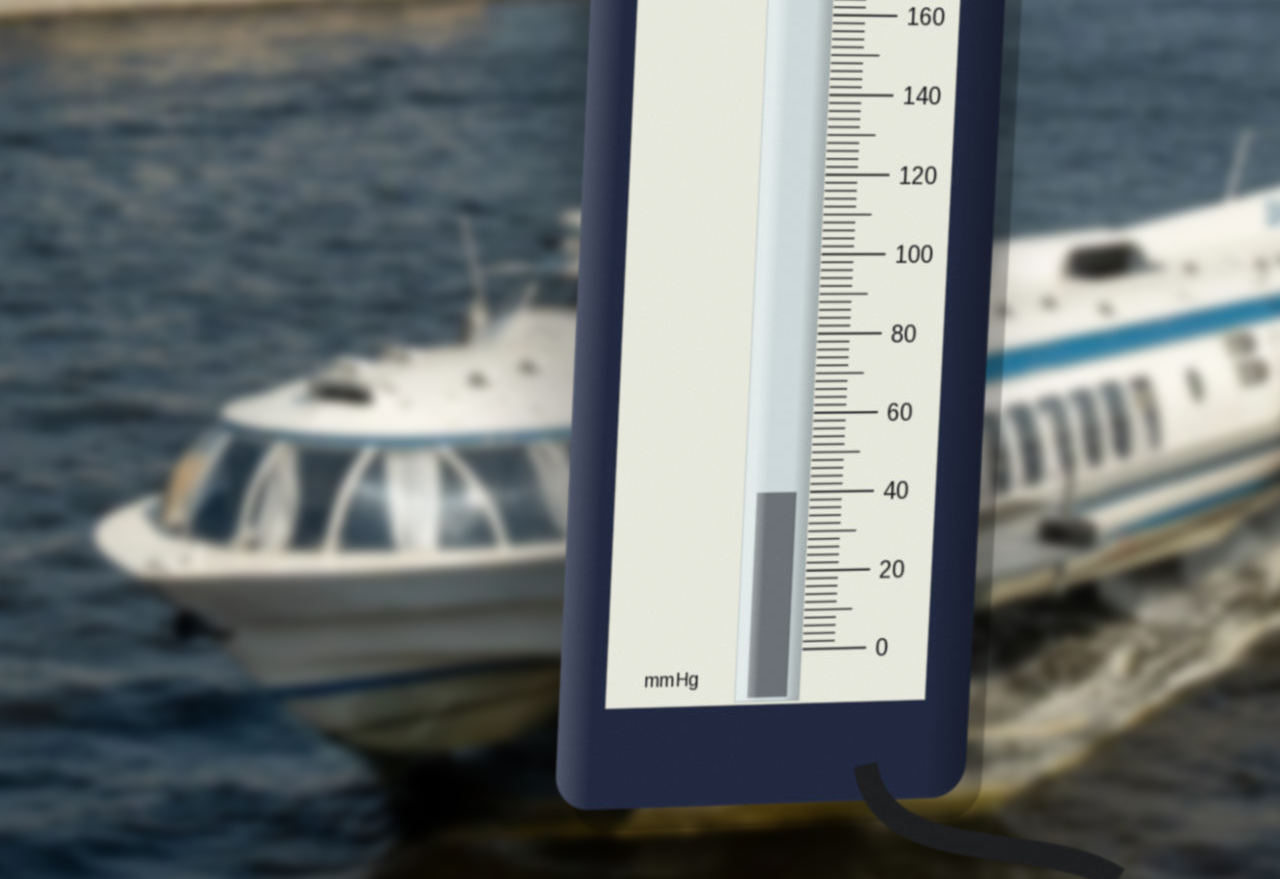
40 mmHg
